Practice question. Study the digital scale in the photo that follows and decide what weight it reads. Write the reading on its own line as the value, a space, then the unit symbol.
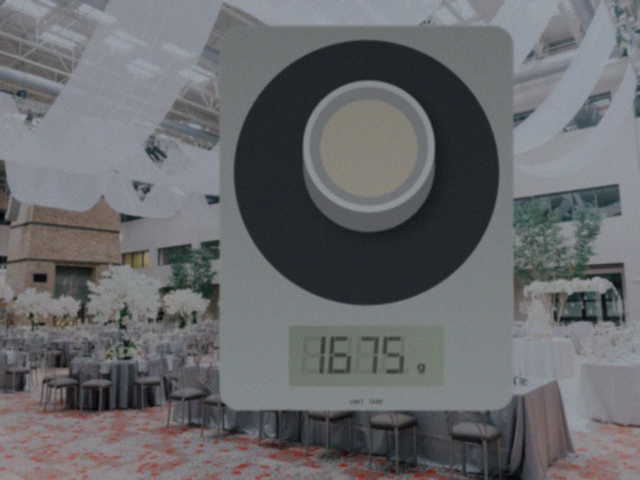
1675 g
